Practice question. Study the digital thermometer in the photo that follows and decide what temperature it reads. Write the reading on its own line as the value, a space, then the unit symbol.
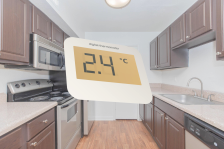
2.4 °C
